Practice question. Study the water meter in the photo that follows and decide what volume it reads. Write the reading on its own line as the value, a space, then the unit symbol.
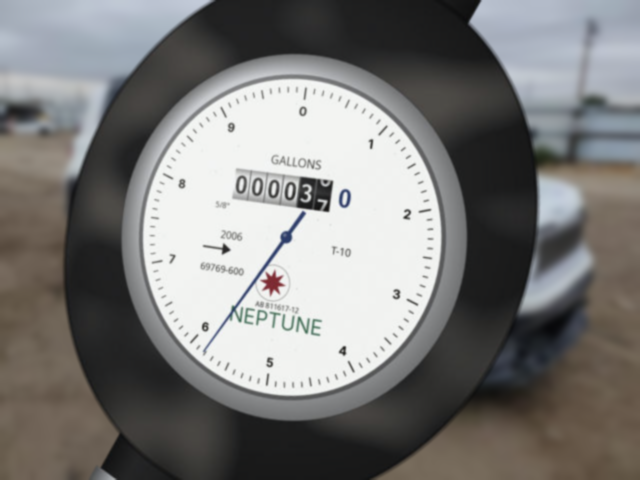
365.8 gal
